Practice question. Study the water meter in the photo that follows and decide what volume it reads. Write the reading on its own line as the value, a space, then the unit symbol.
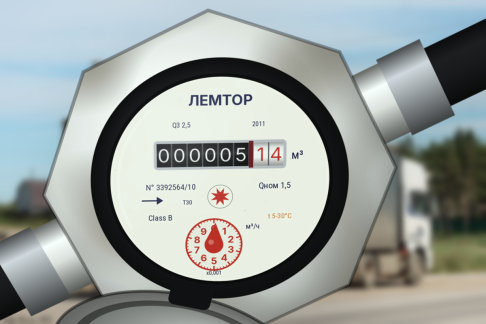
5.140 m³
